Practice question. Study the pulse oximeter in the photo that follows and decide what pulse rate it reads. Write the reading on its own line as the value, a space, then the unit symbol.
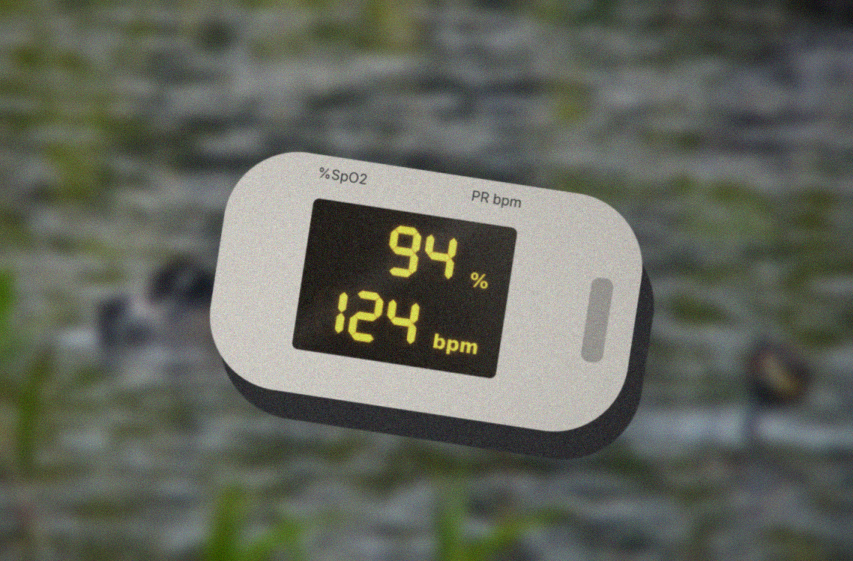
124 bpm
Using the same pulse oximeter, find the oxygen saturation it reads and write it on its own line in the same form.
94 %
